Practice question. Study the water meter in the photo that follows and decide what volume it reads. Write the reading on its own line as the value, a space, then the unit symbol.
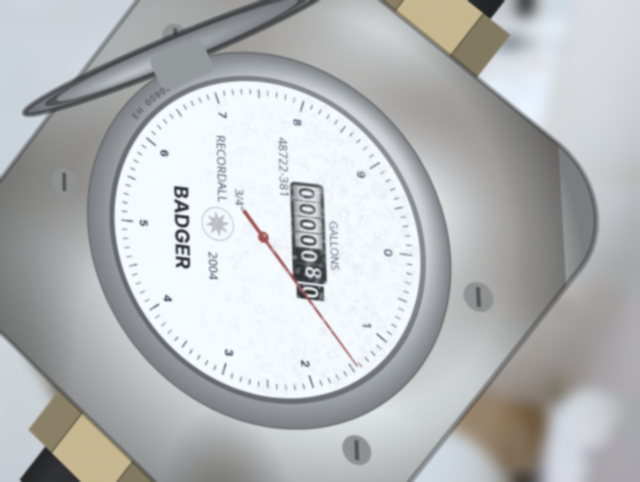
81.4 gal
